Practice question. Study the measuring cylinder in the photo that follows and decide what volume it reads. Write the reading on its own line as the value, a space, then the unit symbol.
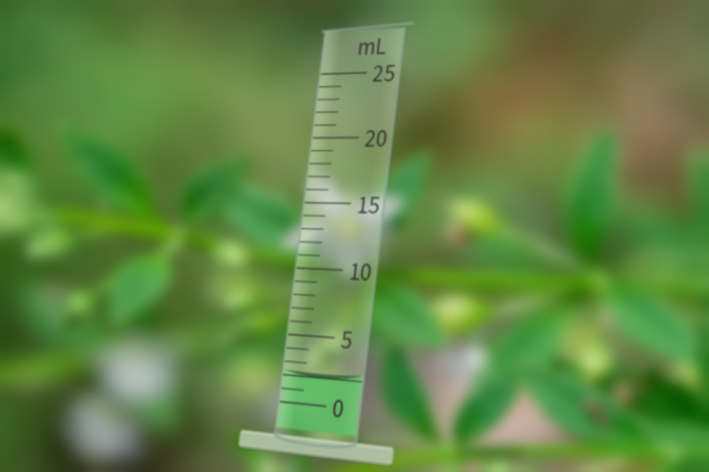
2 mL
